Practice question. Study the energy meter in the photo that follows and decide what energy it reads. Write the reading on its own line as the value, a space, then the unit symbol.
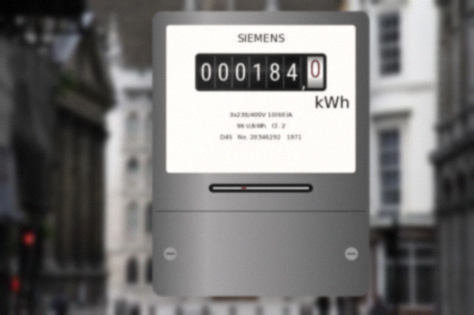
184.0 kWh
